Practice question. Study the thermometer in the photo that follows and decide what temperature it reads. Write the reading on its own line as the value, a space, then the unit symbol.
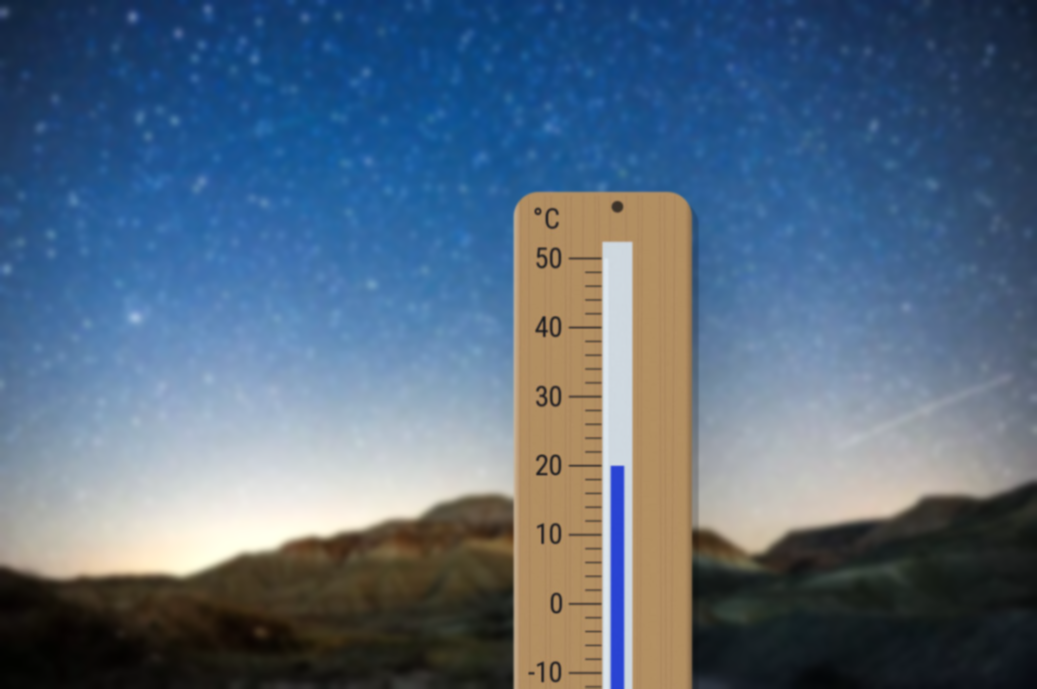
20 °C
